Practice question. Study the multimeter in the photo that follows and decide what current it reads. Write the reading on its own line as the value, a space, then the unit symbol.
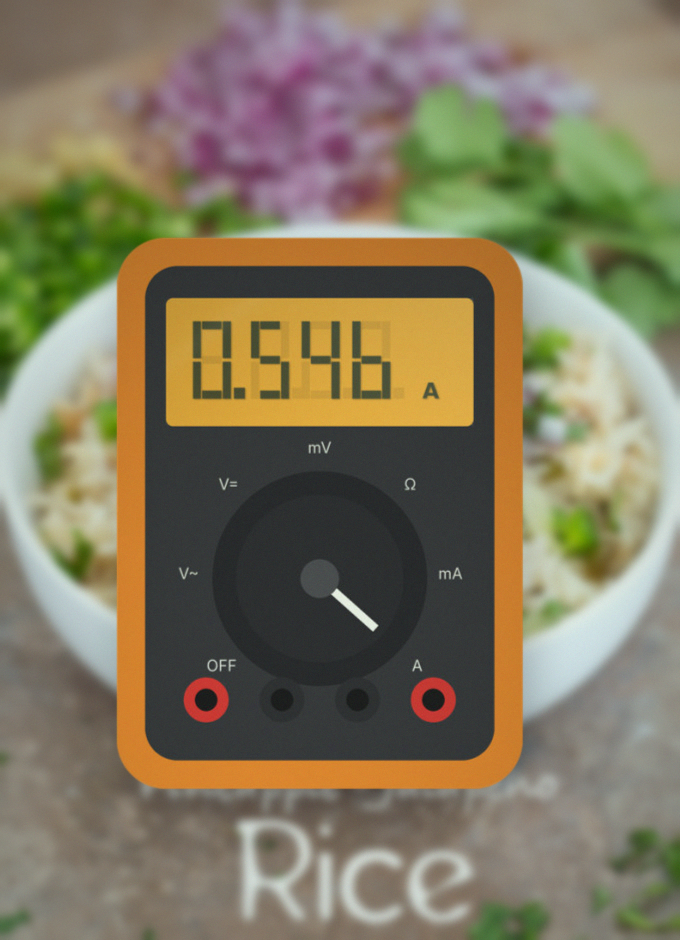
0.546 A
